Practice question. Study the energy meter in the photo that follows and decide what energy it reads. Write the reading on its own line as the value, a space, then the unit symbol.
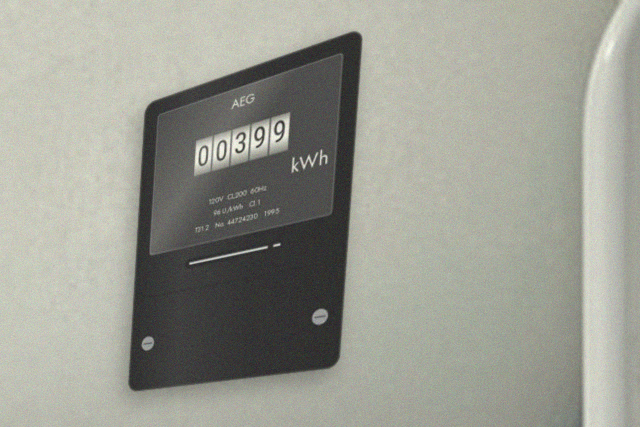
399 kWh
